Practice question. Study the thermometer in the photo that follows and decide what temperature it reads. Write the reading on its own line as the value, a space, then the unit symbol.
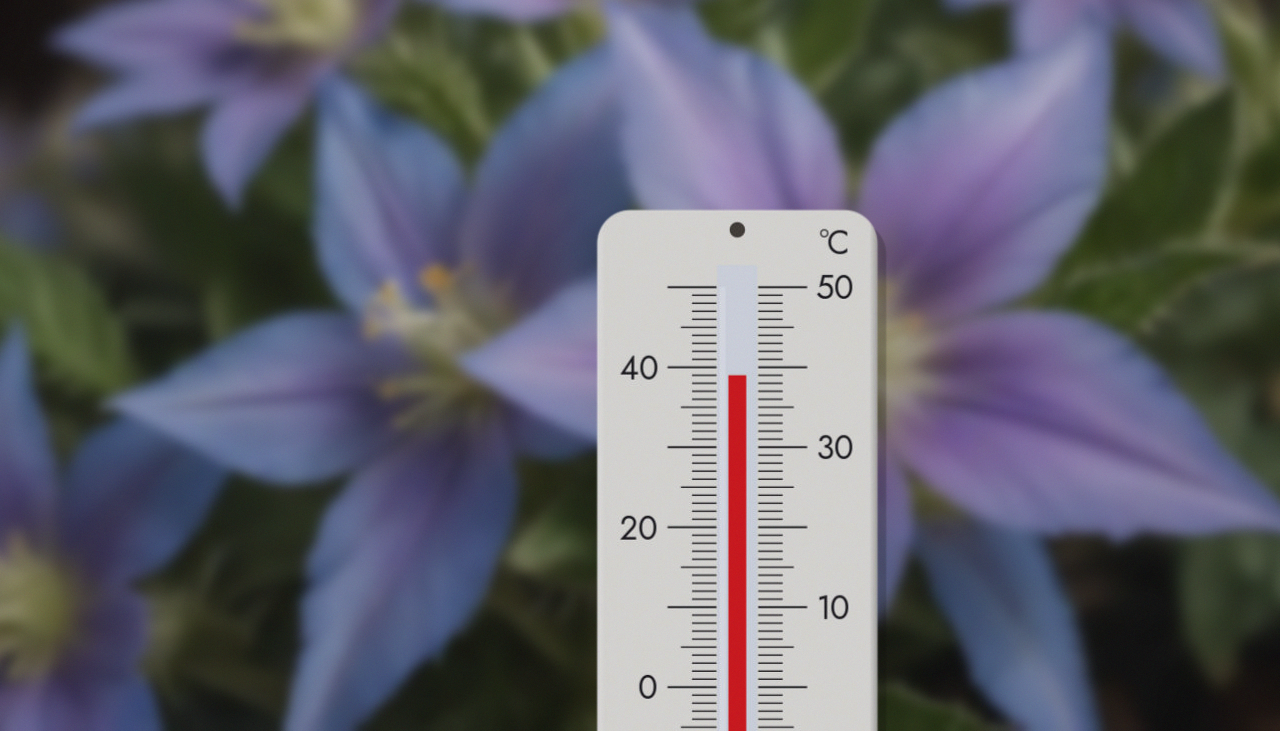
39 °C
